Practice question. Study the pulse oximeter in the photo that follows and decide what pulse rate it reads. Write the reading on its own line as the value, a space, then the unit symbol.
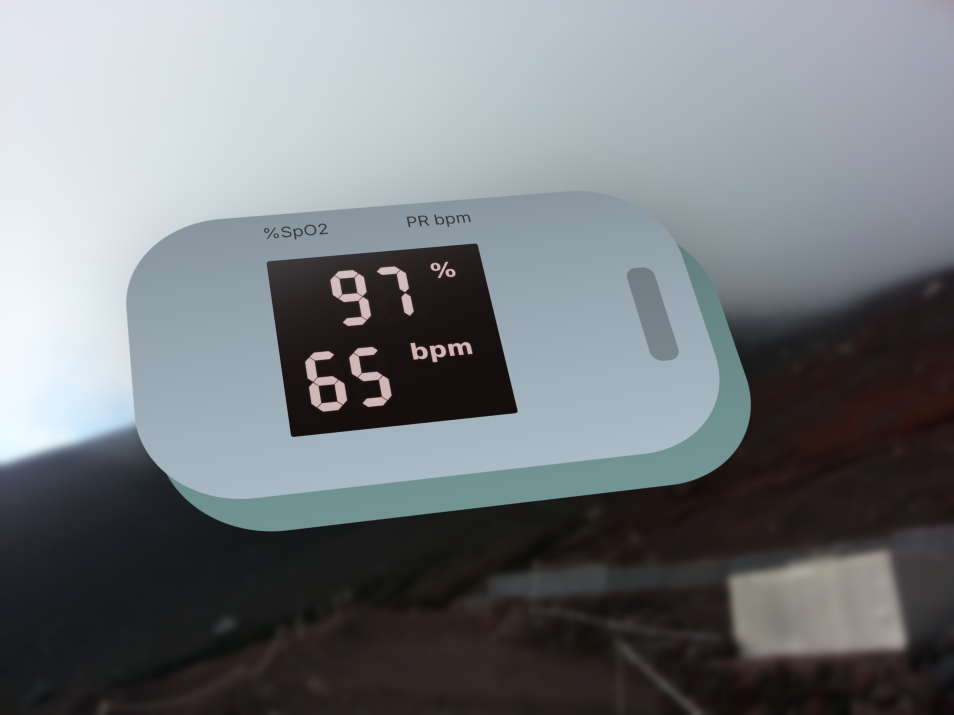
65 bpm
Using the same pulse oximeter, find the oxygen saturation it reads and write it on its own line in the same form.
97 %
